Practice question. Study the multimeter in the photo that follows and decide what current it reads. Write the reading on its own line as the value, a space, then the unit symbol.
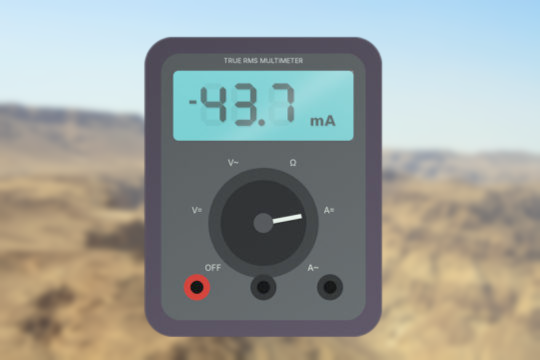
-43.7 mA
